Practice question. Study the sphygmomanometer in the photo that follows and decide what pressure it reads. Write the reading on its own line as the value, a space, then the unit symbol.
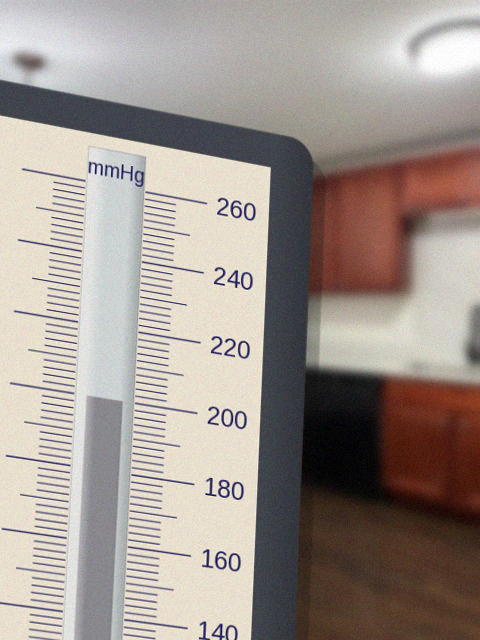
200 mmHg
